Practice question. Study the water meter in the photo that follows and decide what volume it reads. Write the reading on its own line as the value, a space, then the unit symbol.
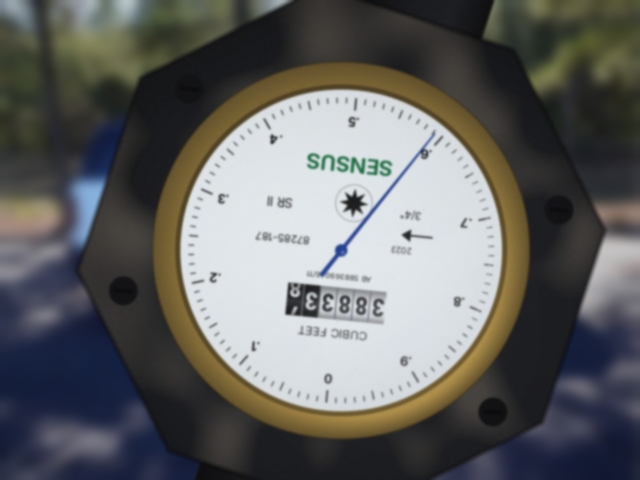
388337.59 ft³
